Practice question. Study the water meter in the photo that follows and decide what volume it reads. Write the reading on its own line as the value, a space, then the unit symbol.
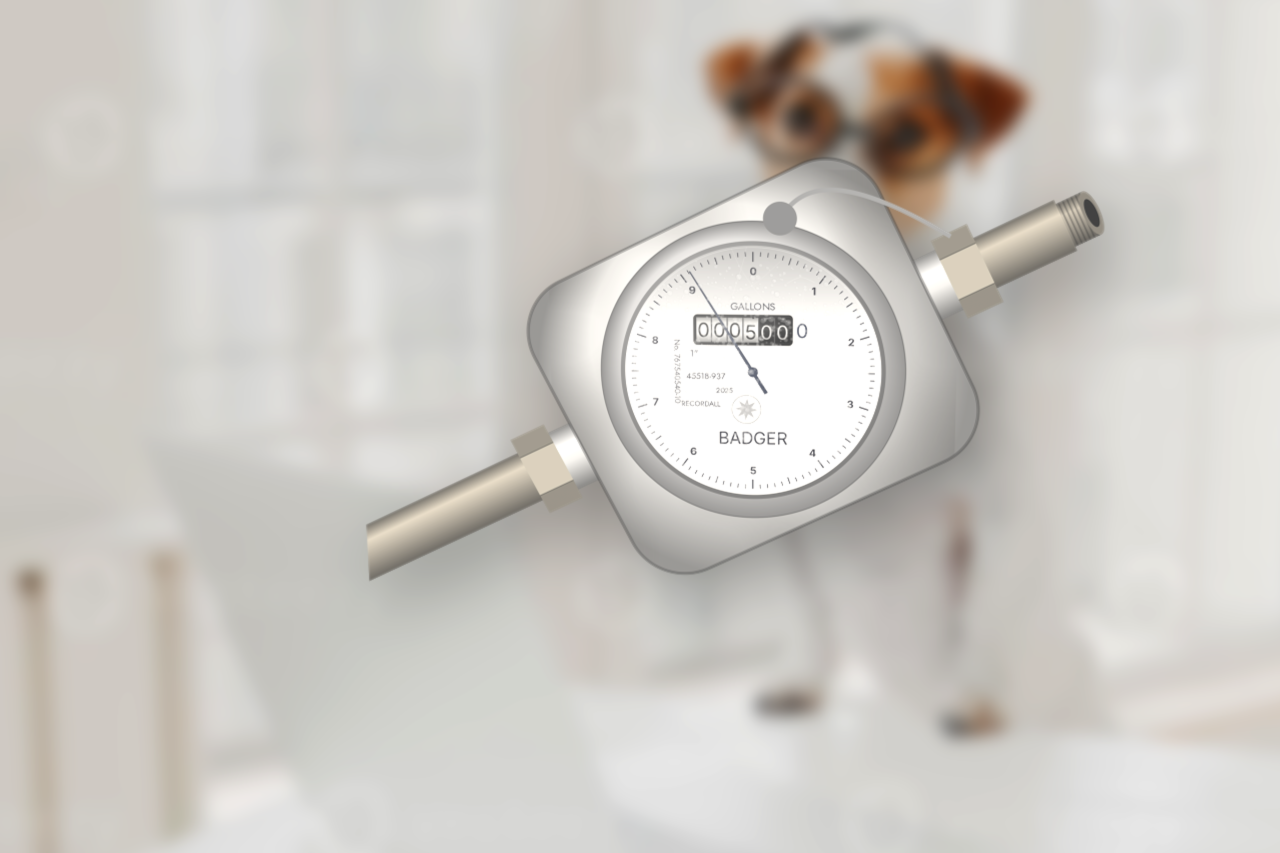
4999.1 gal
